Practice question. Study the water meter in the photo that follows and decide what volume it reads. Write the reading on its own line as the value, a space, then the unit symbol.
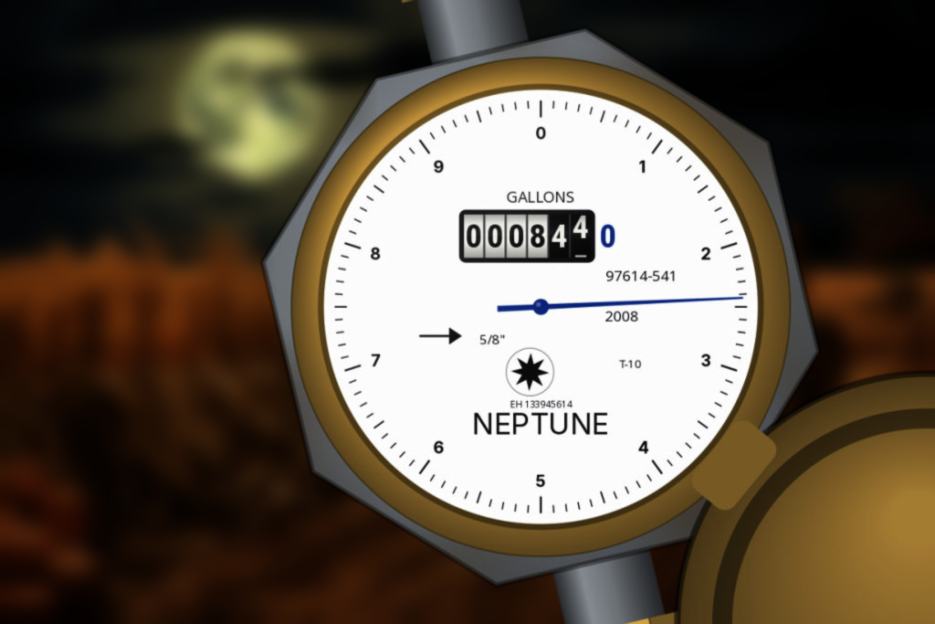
8442.4 gal
